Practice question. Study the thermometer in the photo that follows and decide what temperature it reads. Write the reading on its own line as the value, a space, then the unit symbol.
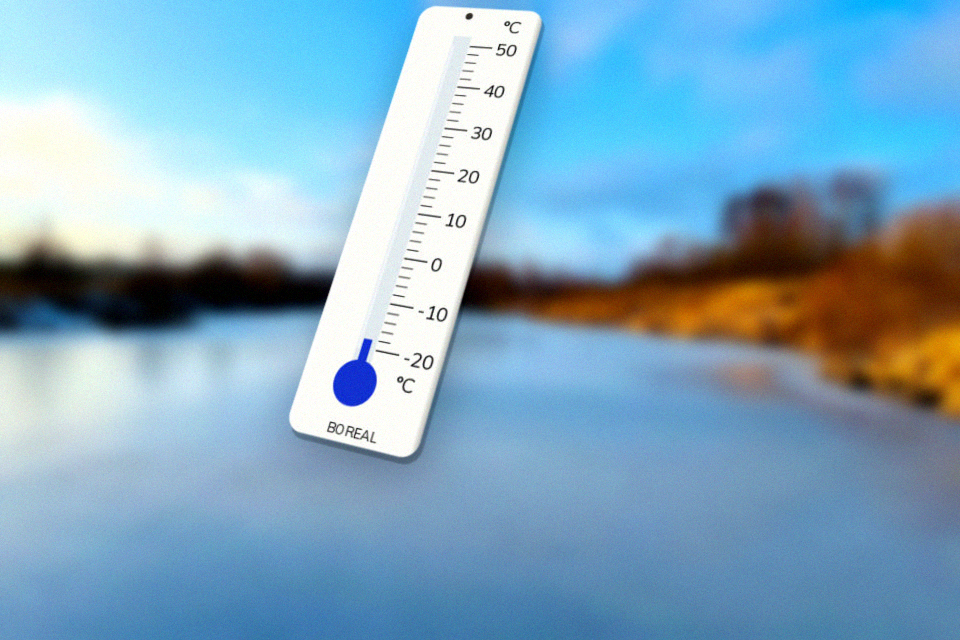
-18 °C
